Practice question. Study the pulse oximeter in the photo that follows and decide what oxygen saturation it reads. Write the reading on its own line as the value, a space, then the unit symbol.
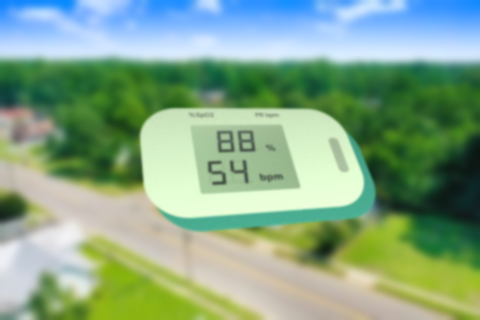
88 %
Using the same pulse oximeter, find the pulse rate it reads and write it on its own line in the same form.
54 bpm
